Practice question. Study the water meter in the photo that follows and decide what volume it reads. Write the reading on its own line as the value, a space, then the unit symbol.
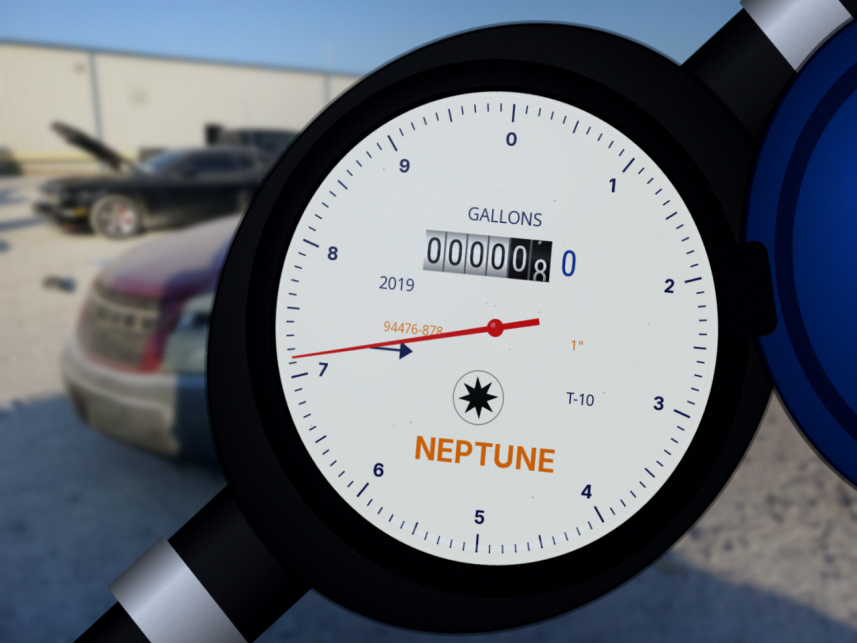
77.1 gal
